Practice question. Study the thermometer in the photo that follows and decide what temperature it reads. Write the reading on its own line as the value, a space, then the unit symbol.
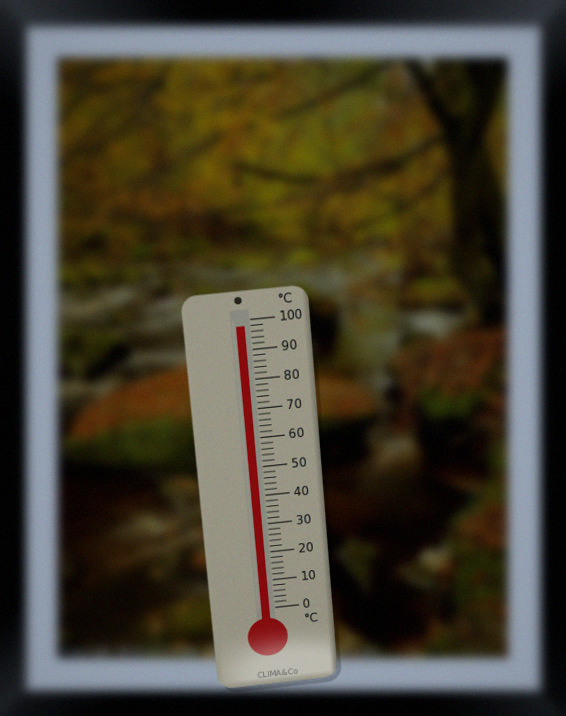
98 °C
